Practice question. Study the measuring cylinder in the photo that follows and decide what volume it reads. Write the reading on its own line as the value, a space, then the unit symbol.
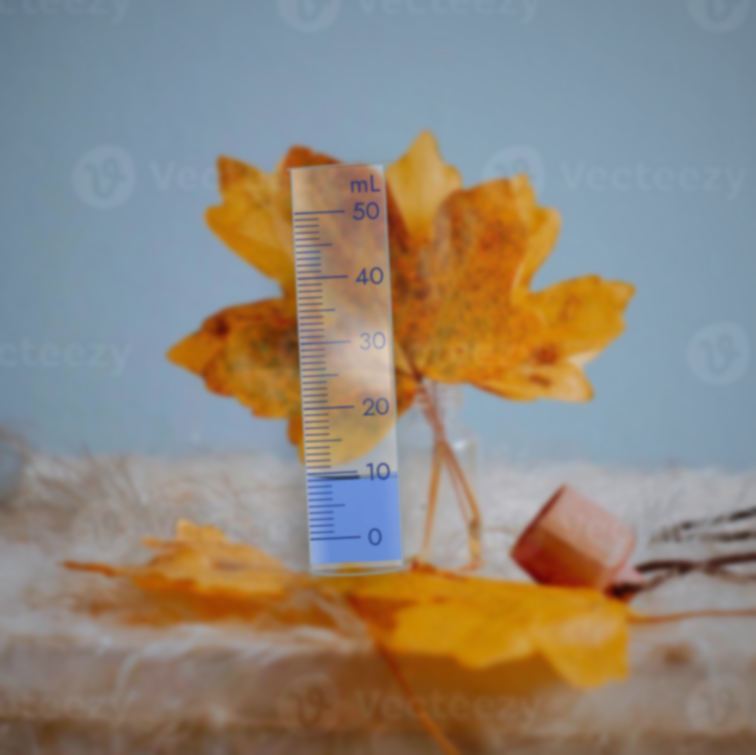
9 mL
